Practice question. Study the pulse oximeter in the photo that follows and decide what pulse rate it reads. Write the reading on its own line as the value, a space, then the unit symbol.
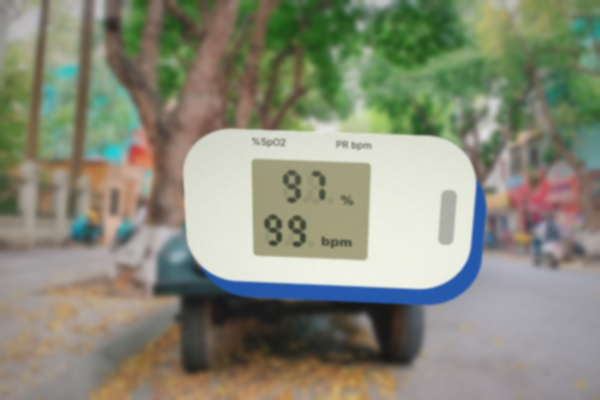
99 bpm
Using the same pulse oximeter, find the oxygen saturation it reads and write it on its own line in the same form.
97 %
